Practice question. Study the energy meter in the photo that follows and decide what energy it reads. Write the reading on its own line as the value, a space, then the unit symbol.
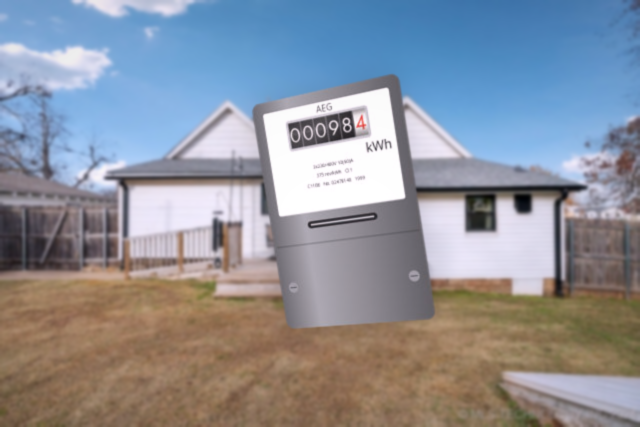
98.4 kWh
